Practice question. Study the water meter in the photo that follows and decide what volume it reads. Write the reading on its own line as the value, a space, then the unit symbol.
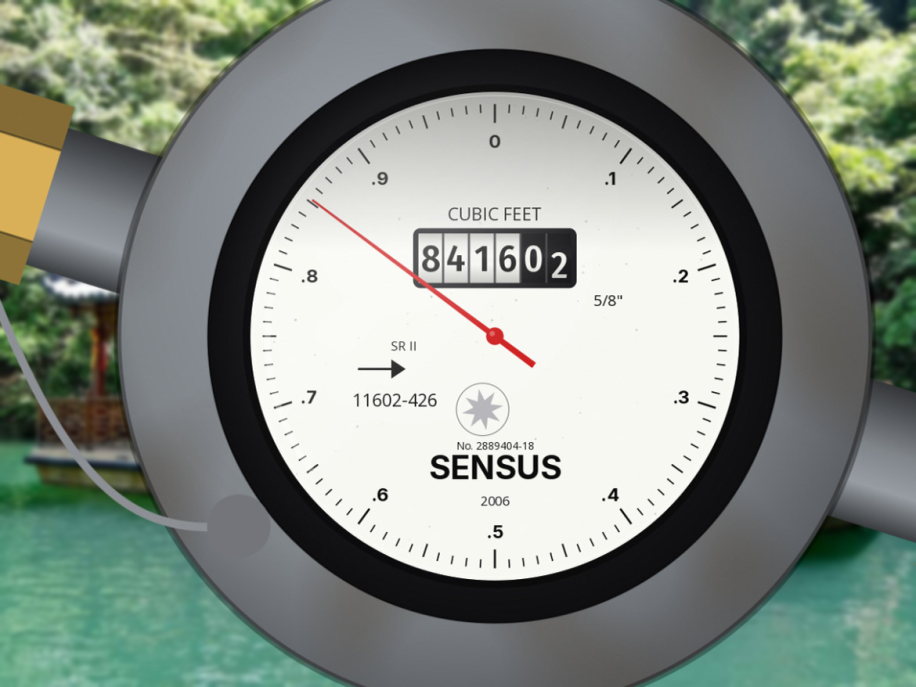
841601.85 ft³
